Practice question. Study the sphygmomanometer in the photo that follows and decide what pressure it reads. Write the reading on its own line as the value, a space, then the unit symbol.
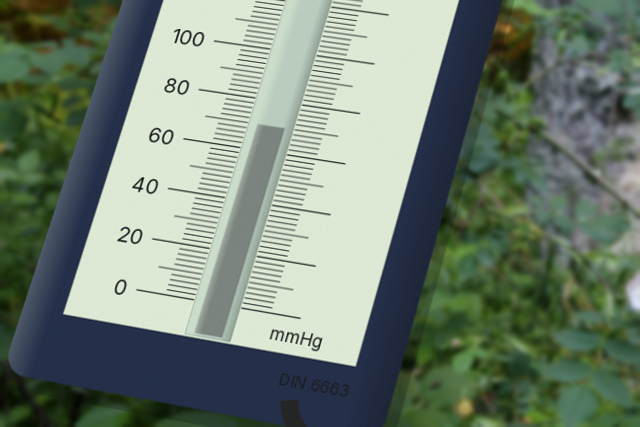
70 mmHg
